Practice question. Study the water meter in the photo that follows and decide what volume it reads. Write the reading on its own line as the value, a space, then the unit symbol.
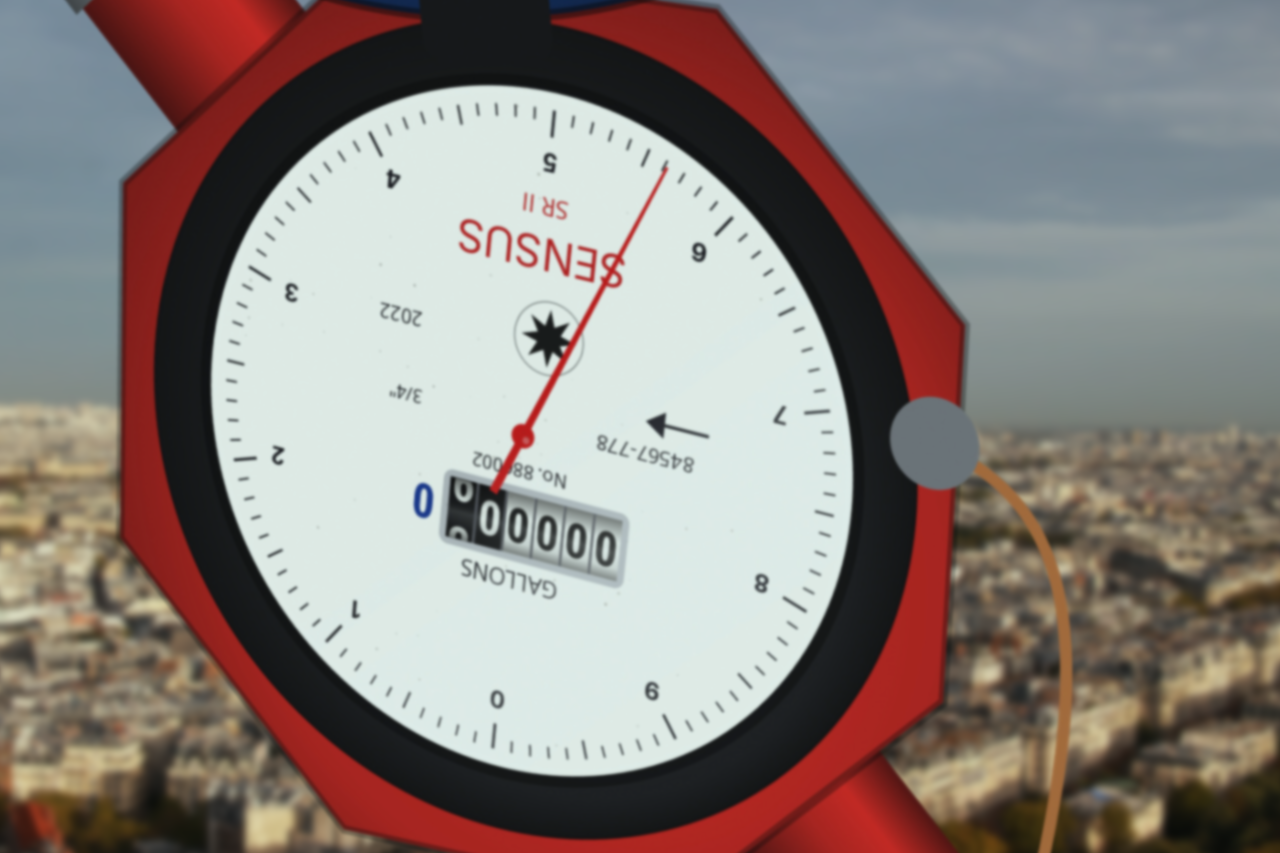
85.6 gal
